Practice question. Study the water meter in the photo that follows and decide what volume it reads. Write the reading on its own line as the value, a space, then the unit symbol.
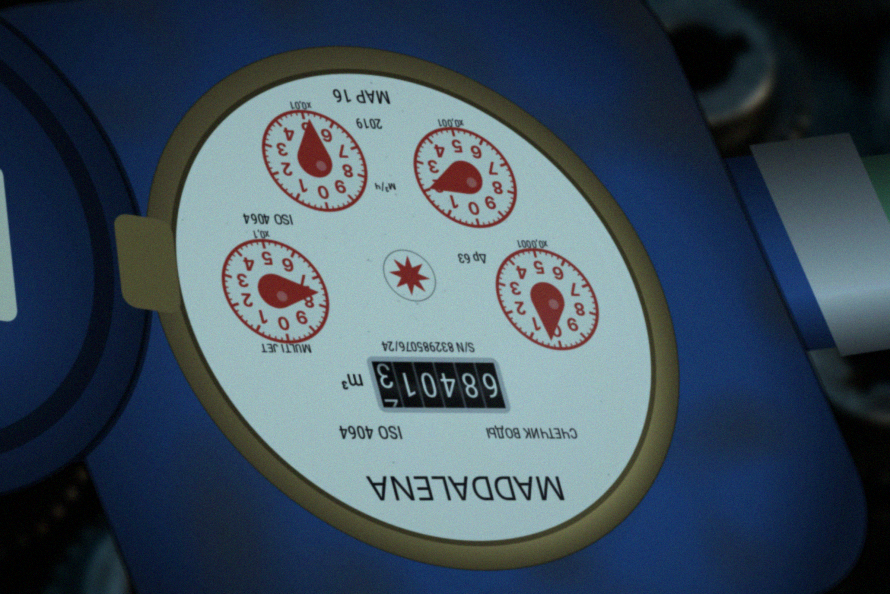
684012.7520 m³
